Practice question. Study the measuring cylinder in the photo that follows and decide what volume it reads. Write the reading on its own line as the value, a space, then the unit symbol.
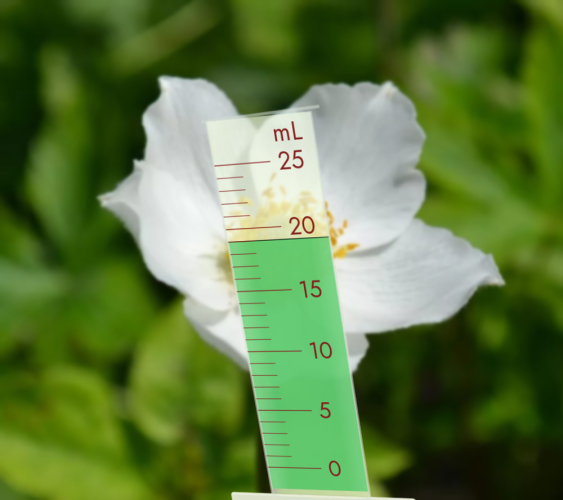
19 mL
